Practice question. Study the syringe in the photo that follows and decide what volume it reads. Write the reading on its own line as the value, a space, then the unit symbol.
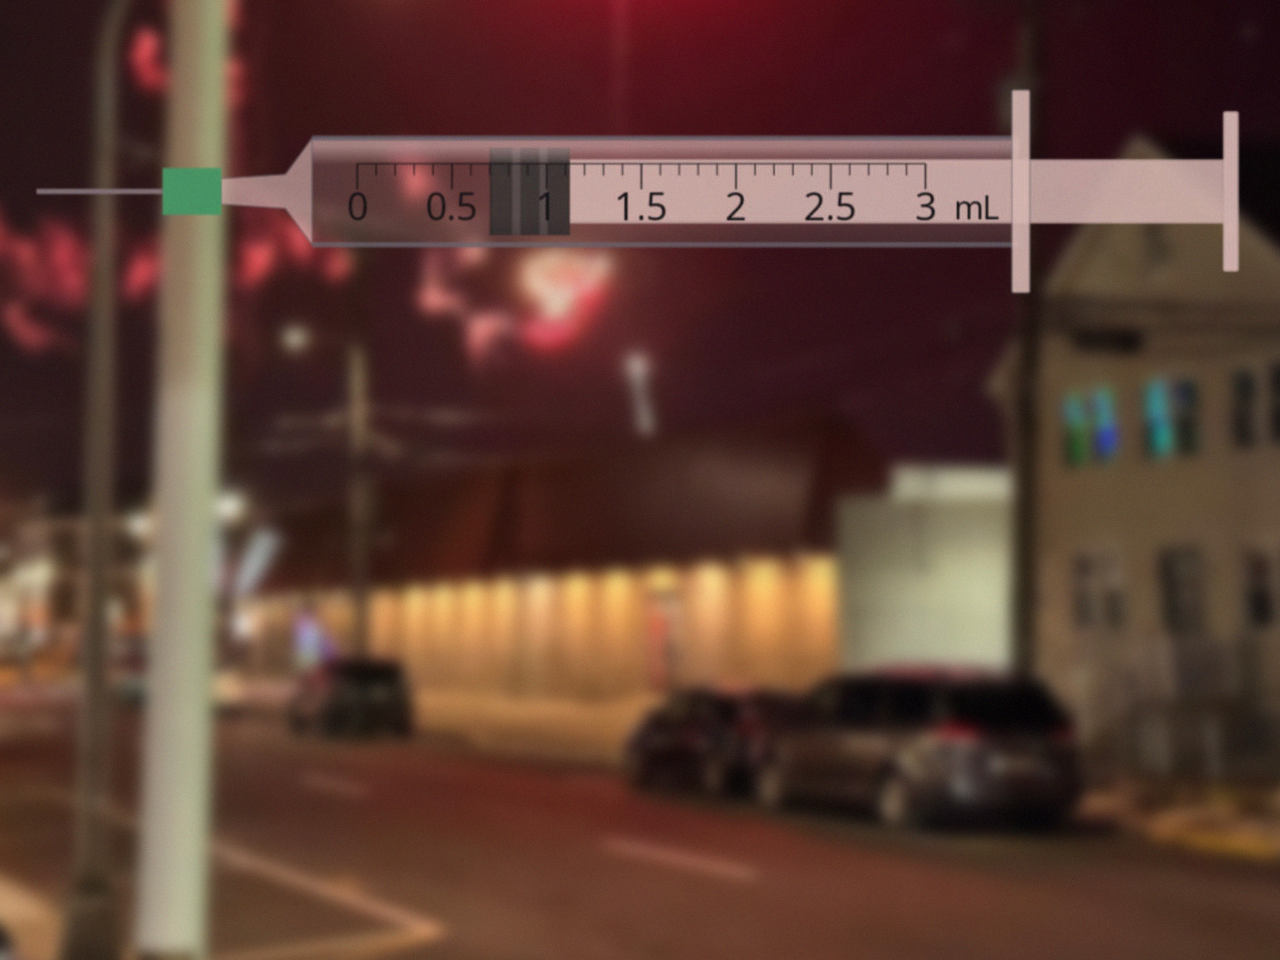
0.7 mL
